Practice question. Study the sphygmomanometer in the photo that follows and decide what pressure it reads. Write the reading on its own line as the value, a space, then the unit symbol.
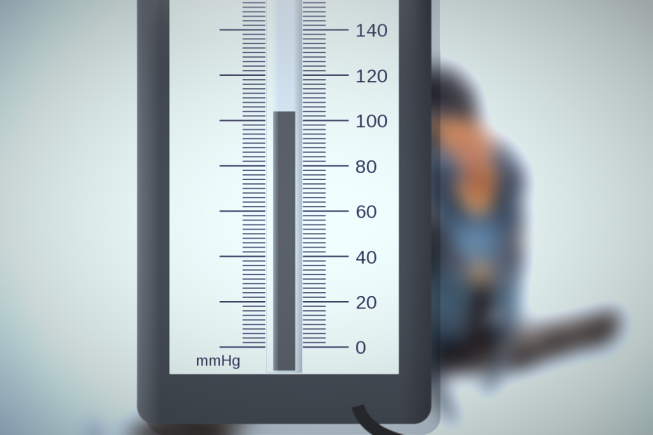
104 mmHg
